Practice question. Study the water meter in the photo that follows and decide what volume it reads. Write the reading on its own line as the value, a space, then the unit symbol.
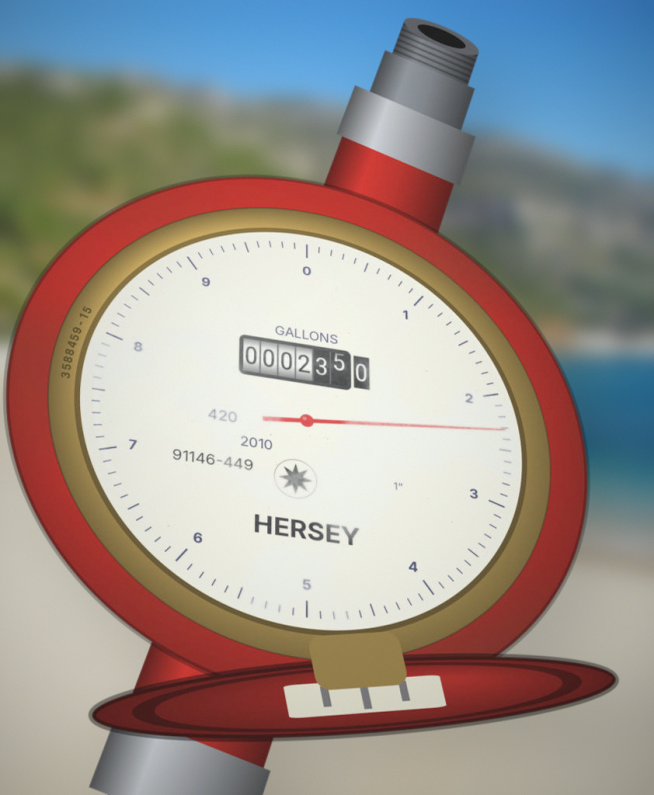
2352.3 gal
